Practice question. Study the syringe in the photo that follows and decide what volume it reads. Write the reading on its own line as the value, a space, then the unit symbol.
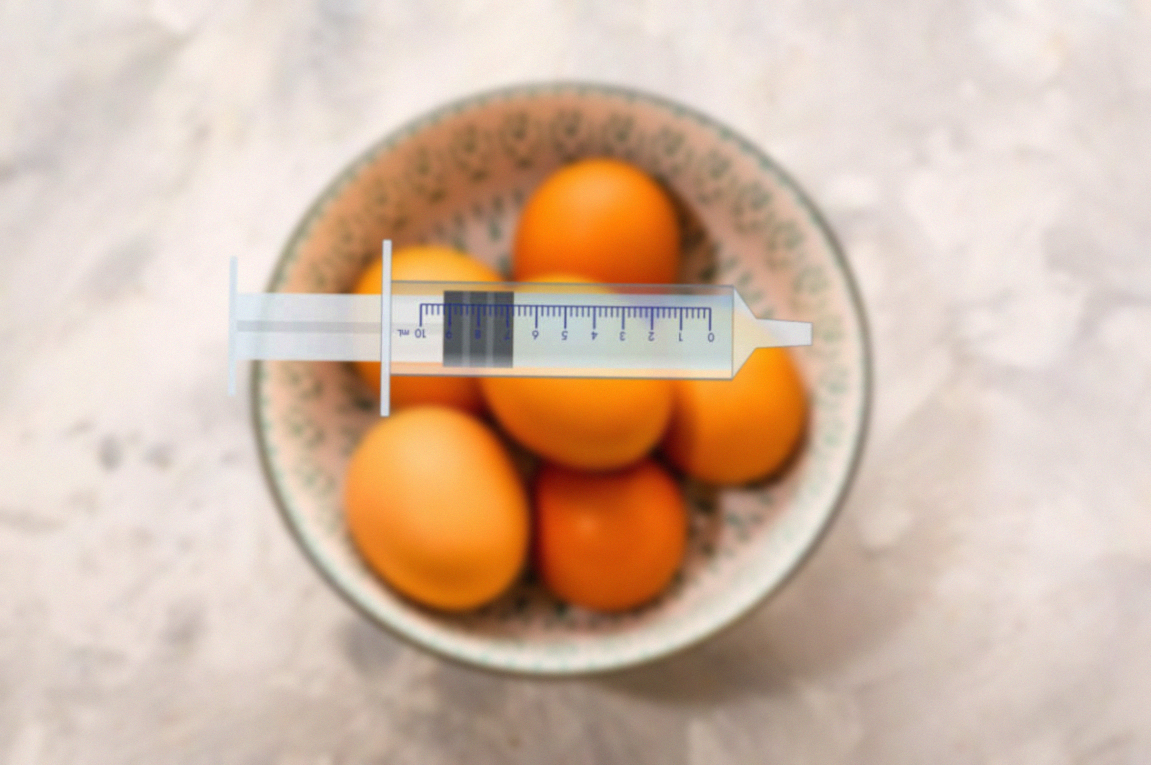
6.8 mL
